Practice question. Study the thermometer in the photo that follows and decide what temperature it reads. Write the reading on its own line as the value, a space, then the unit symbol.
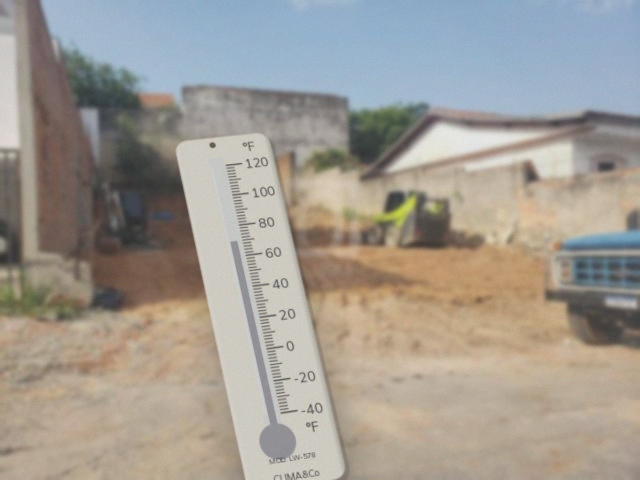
70 °F
